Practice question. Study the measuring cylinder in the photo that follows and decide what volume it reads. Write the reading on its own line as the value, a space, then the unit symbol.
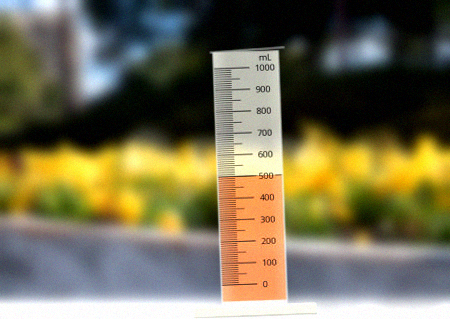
500 mL
